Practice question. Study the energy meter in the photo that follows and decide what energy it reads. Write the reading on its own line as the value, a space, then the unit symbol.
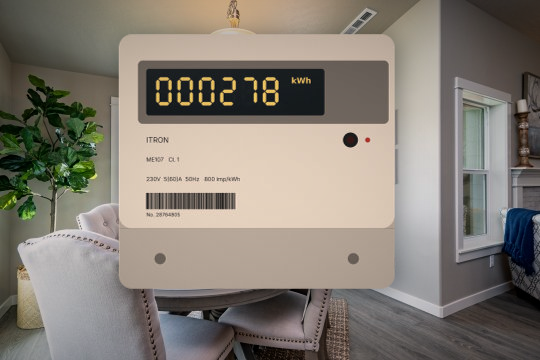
278 kWh
